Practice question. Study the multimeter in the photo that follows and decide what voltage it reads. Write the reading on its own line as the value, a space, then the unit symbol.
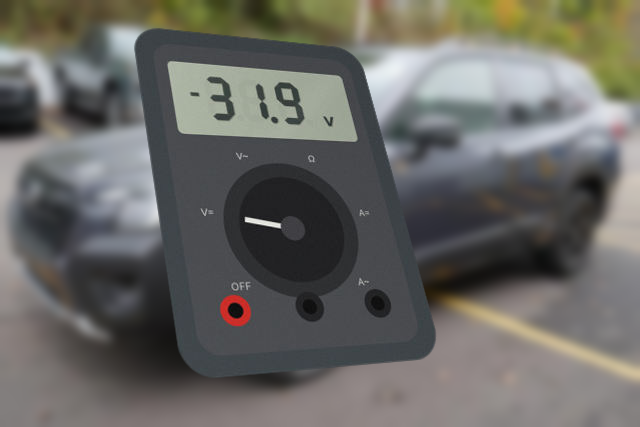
-31.9 V
